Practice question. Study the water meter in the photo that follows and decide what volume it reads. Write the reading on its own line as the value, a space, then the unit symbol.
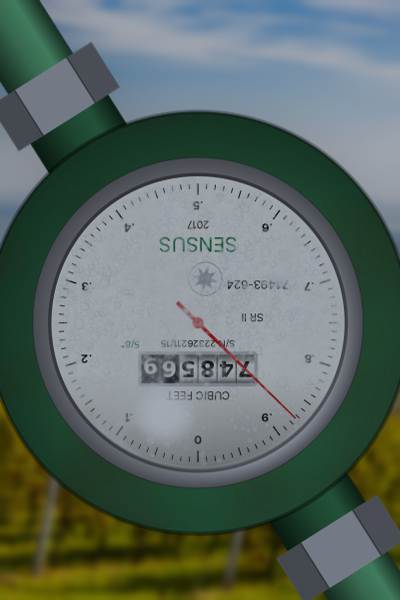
748568.87 ft³
